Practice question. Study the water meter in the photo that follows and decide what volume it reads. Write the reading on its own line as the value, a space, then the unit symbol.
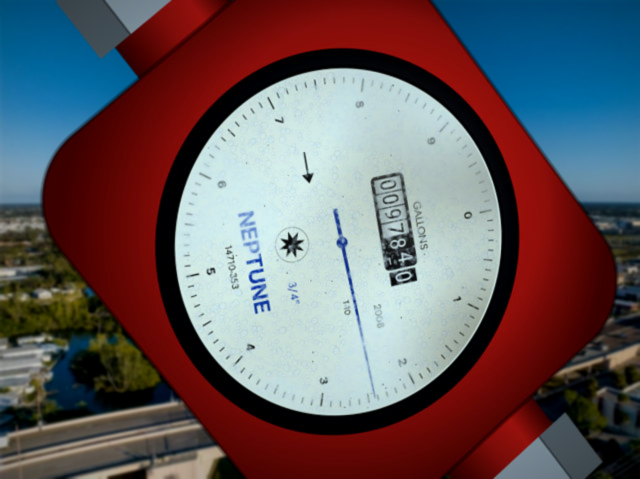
97842.4 gal
